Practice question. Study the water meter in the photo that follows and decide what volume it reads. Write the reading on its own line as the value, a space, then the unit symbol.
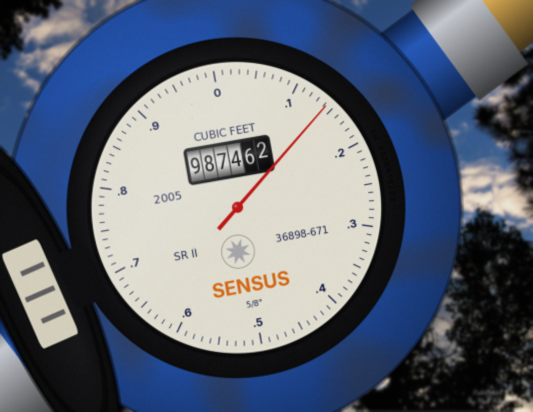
987462.14 ft³
